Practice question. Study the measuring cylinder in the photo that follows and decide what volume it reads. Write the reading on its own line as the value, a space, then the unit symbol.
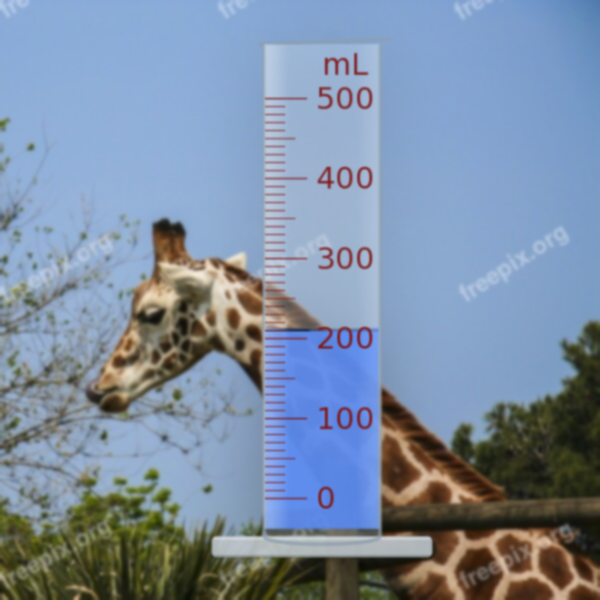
210 mL
